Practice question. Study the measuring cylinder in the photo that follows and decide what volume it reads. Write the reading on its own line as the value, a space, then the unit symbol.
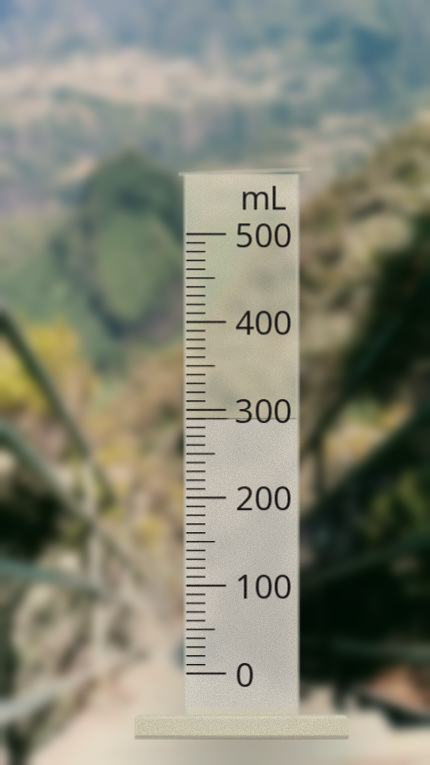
290 mL
